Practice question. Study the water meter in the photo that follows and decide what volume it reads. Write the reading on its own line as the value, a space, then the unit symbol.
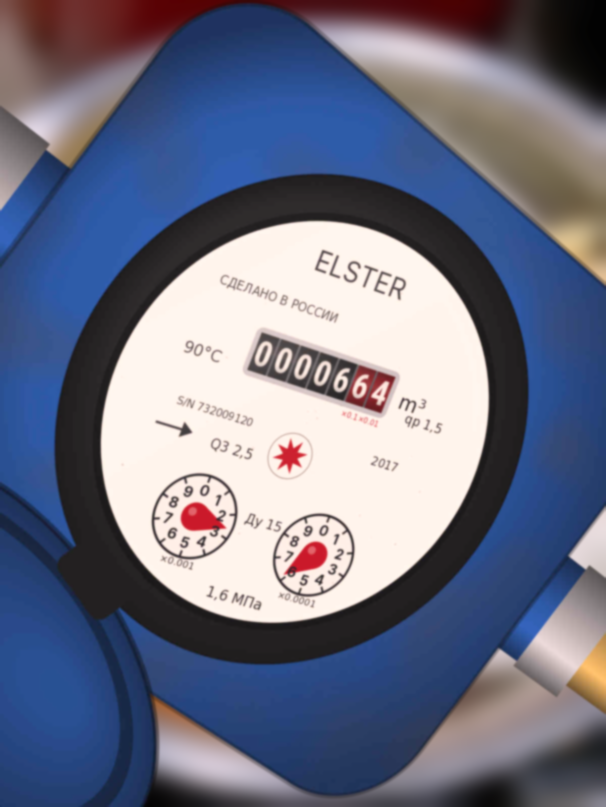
6.6426 m³
